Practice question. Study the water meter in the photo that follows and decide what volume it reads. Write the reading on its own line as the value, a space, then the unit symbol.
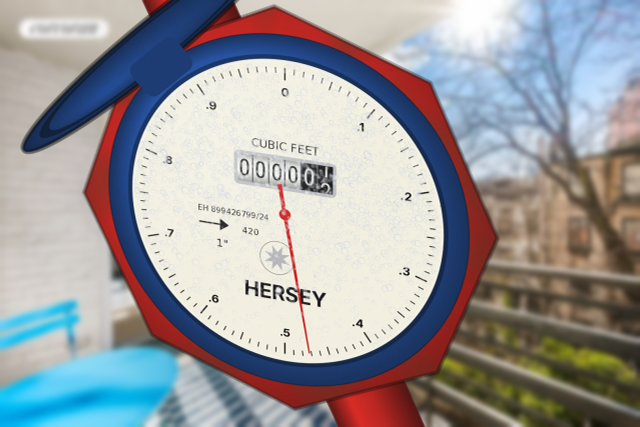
1.47 ft³
